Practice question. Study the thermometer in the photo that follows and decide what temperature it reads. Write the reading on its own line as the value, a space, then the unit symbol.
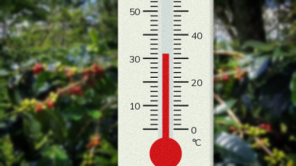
32 °C
